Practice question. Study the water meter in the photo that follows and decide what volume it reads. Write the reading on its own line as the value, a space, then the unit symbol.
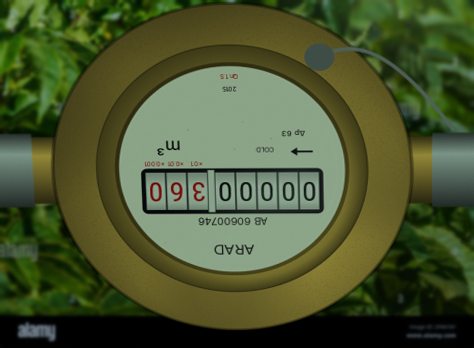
0.360 m³
